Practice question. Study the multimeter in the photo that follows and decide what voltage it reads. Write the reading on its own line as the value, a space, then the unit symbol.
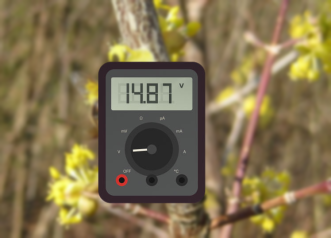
14.87 V
